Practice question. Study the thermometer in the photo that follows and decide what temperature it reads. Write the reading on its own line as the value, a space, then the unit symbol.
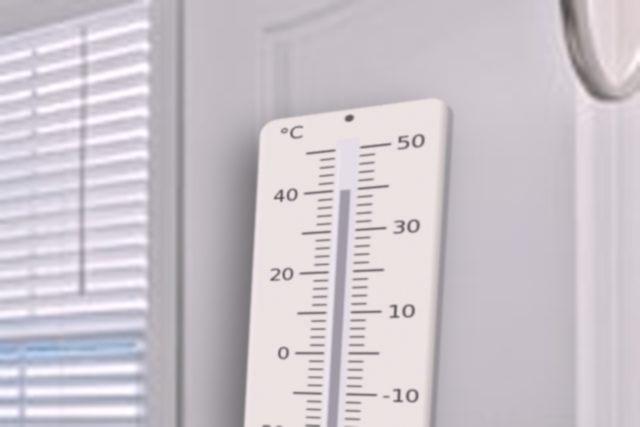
40 °C
